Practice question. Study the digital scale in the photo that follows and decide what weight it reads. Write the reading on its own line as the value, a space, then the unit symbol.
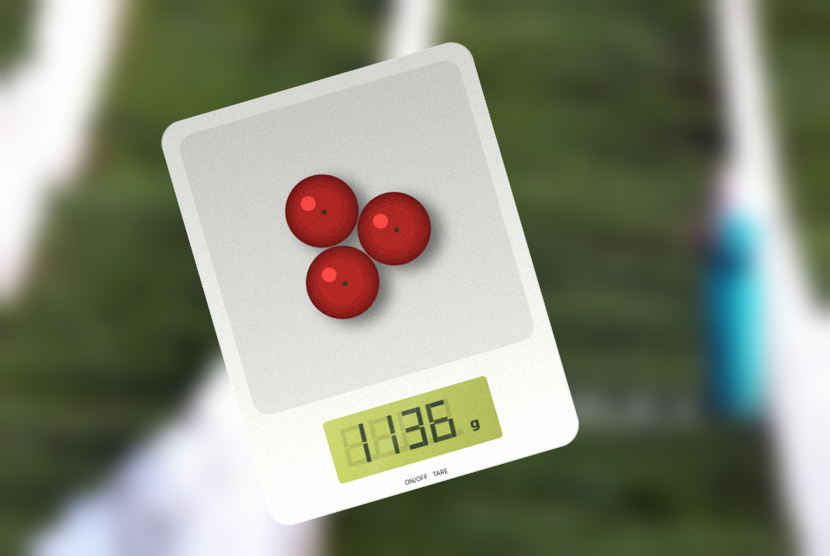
1136 g
